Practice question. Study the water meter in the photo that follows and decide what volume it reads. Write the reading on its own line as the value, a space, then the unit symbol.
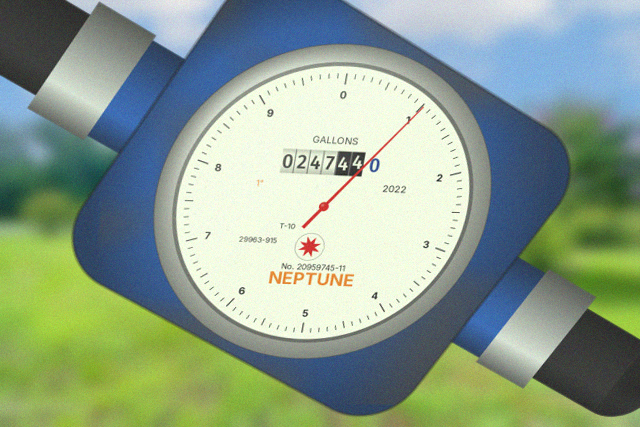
247441.0 gal
